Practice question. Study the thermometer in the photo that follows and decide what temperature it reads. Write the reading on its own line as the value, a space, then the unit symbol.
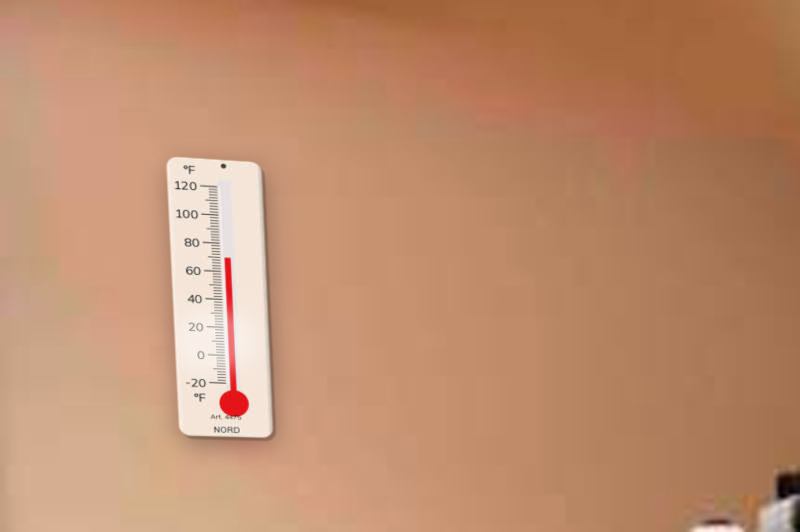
70 °F
